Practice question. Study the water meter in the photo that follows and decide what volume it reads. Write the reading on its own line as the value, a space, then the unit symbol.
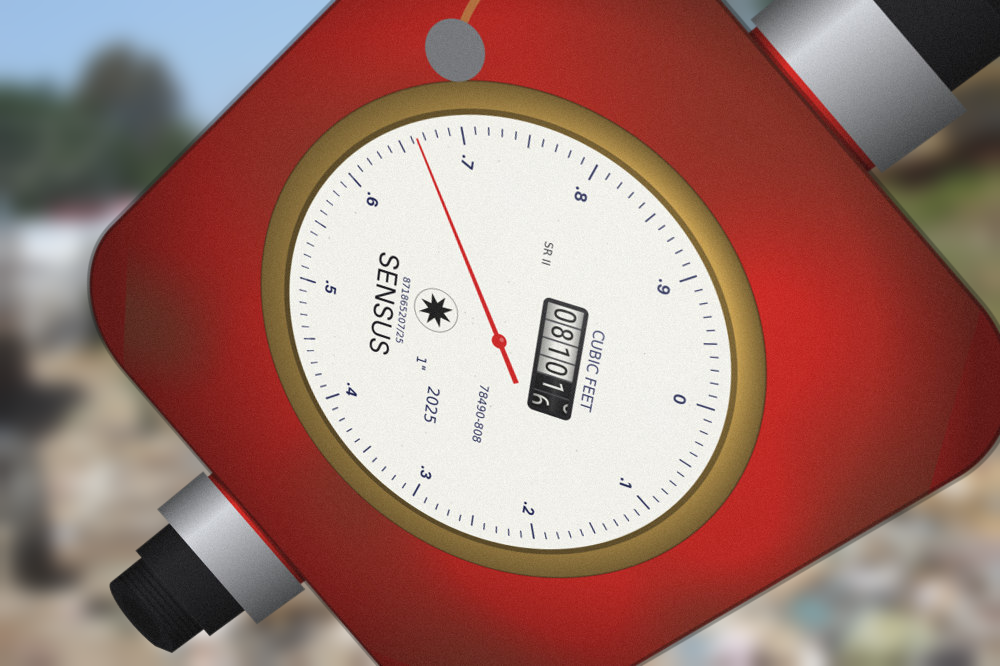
81015.66 ft³
